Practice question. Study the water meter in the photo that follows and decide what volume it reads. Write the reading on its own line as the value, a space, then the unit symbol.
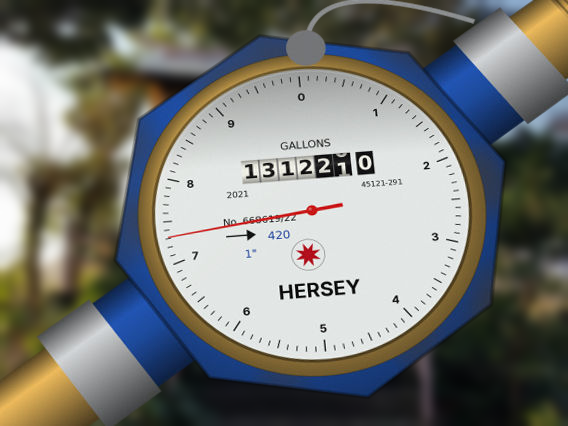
1312207.3 gal
